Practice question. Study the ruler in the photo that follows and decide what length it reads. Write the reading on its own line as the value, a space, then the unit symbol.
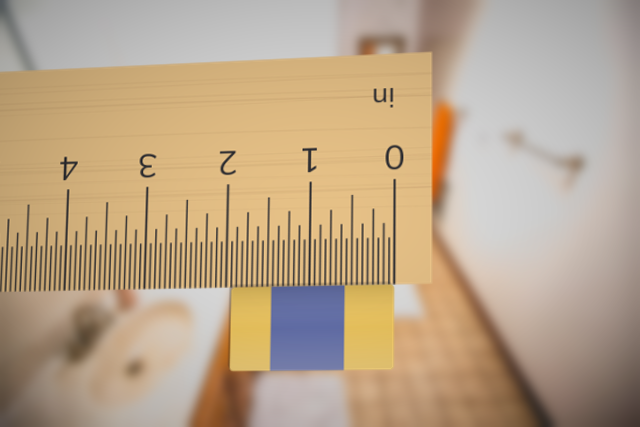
1.9375 in
